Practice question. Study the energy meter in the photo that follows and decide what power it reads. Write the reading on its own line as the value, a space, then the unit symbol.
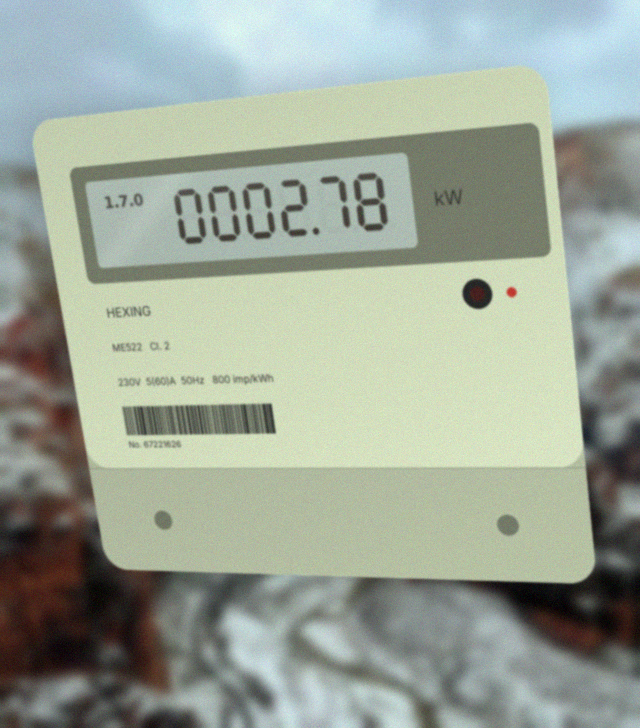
2.78 kW
